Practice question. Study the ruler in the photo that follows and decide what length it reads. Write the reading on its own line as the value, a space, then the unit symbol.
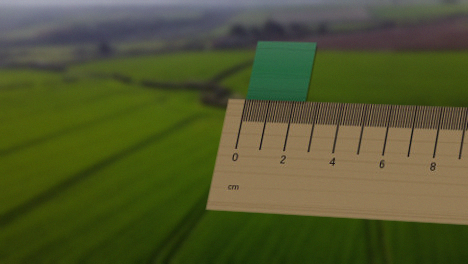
2.5 cm
